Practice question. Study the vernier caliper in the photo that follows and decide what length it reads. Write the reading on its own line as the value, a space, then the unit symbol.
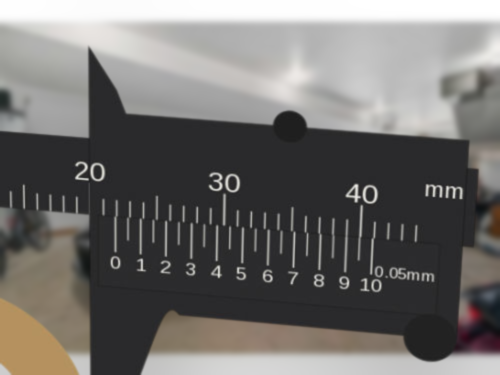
21.9 mm
